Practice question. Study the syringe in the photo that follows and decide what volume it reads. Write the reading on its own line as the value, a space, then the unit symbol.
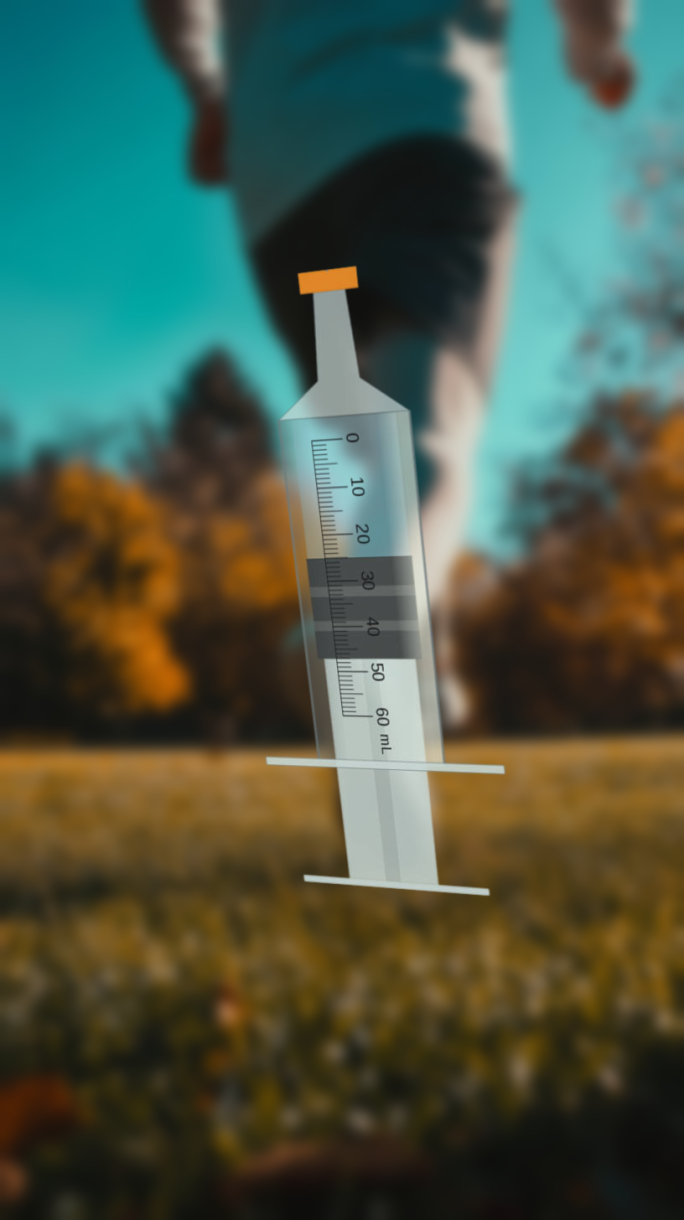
25 mL
